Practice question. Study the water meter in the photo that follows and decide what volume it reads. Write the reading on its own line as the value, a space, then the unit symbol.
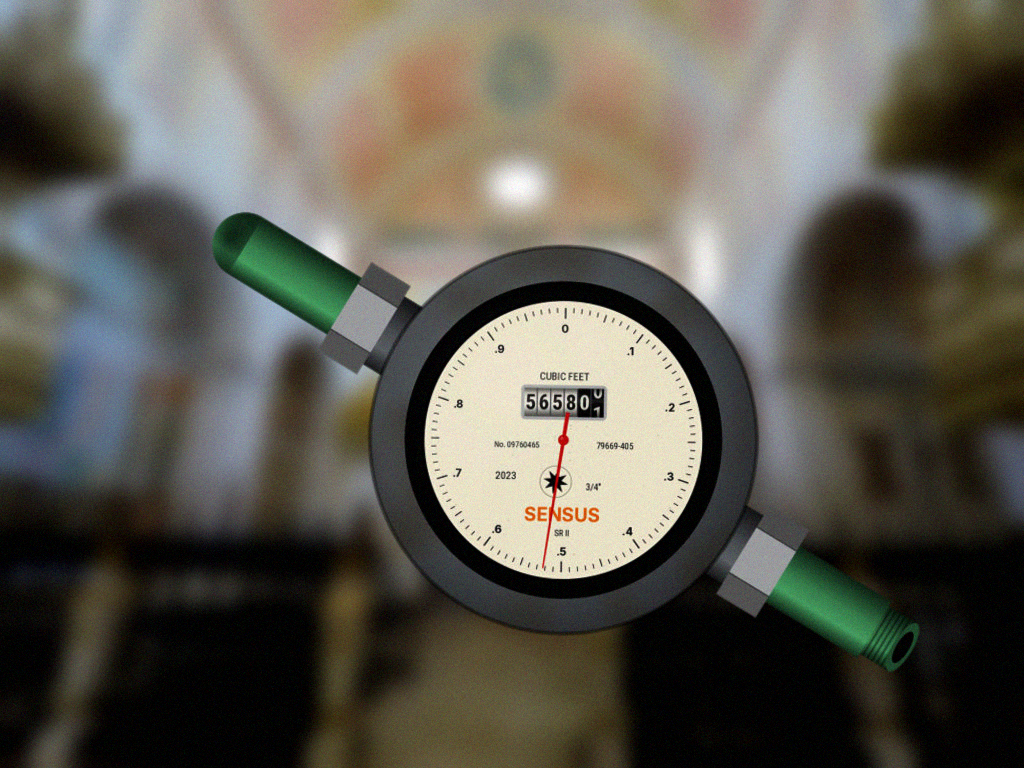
565800.52 ft³
